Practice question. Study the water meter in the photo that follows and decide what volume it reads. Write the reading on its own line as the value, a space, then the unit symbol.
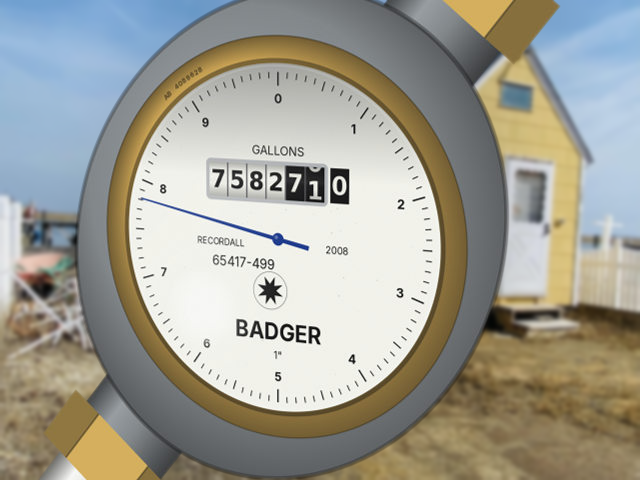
7582707.8 gal
